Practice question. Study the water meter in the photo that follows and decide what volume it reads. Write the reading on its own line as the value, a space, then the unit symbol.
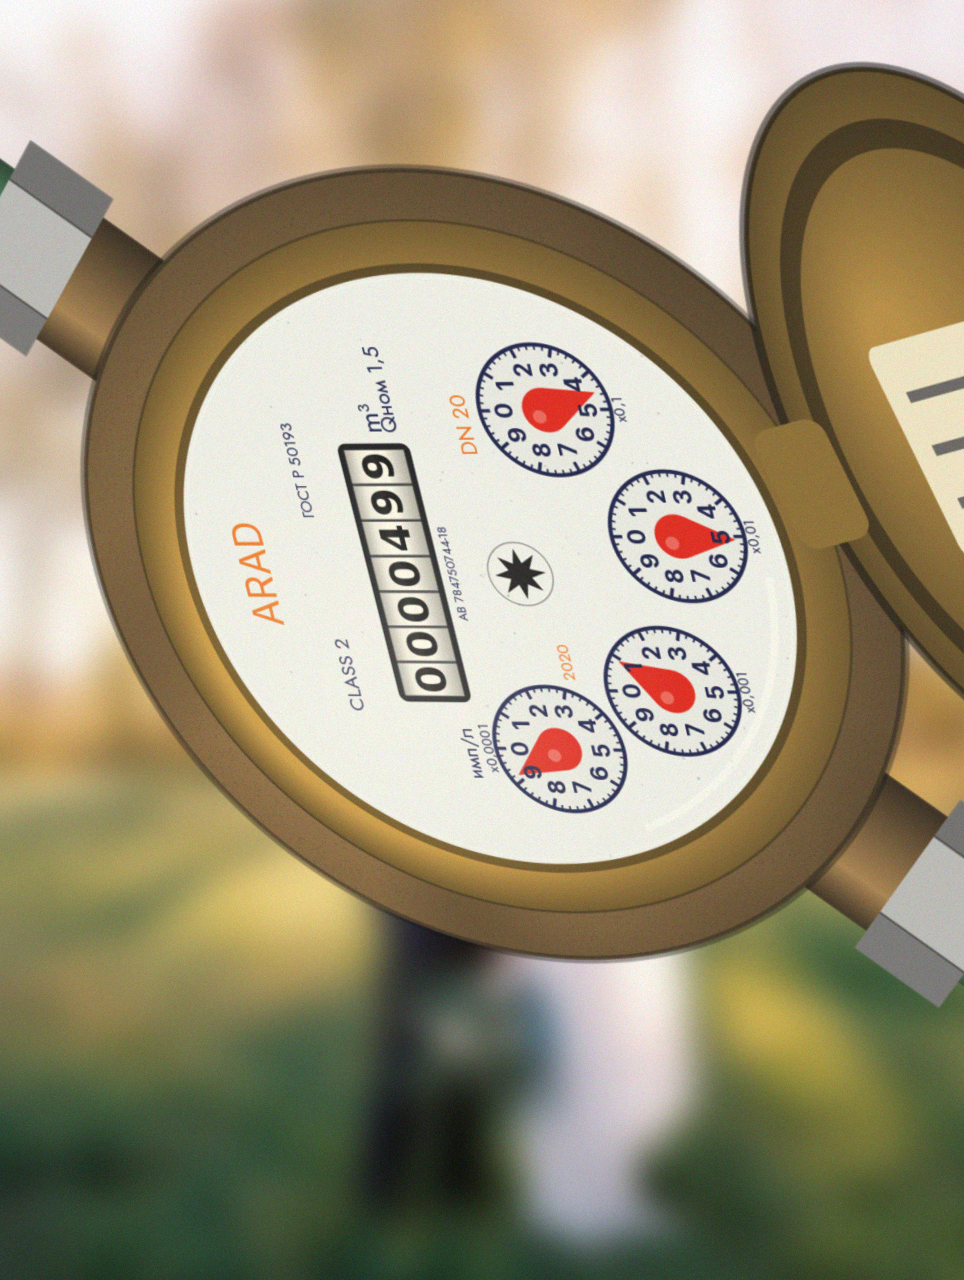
499.4509 m³
